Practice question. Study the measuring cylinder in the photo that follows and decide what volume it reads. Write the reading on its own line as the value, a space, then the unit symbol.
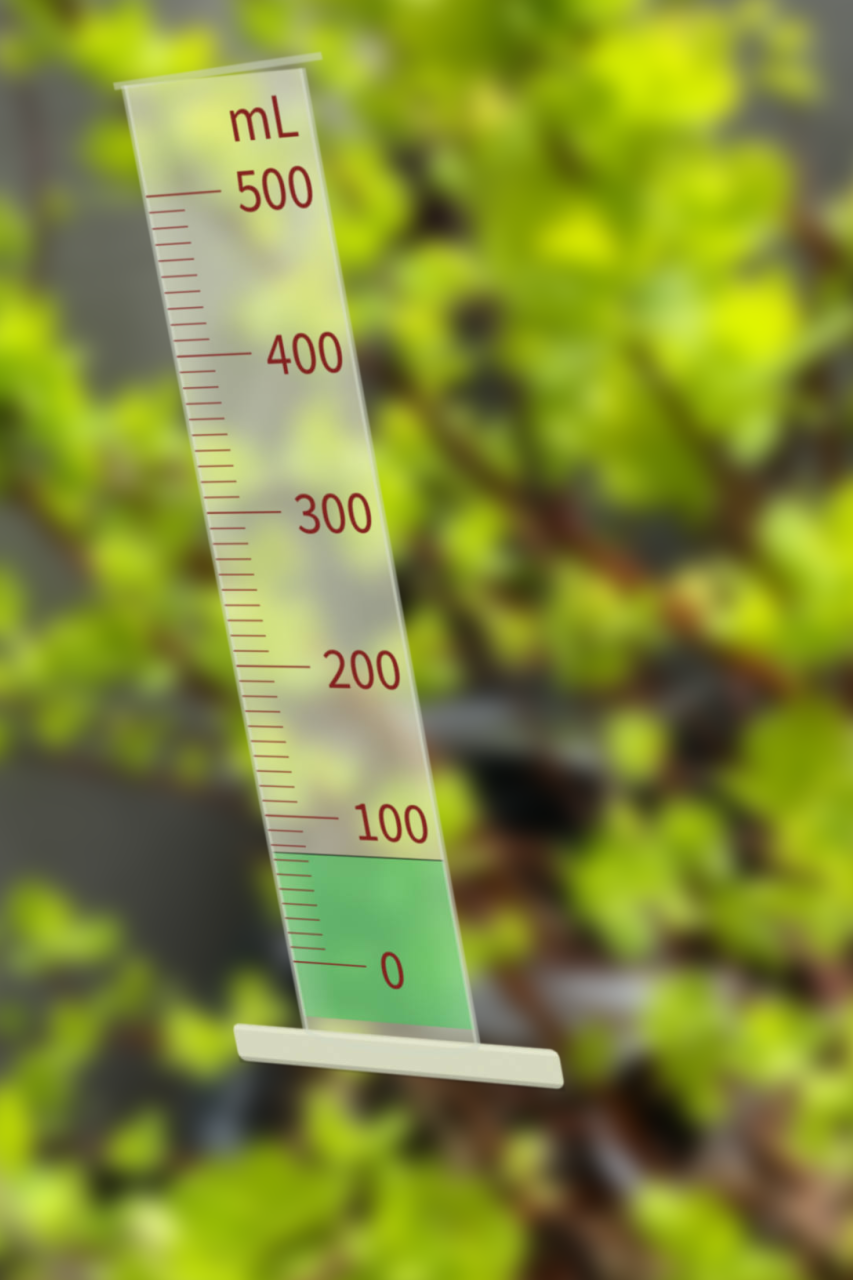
75 mL
